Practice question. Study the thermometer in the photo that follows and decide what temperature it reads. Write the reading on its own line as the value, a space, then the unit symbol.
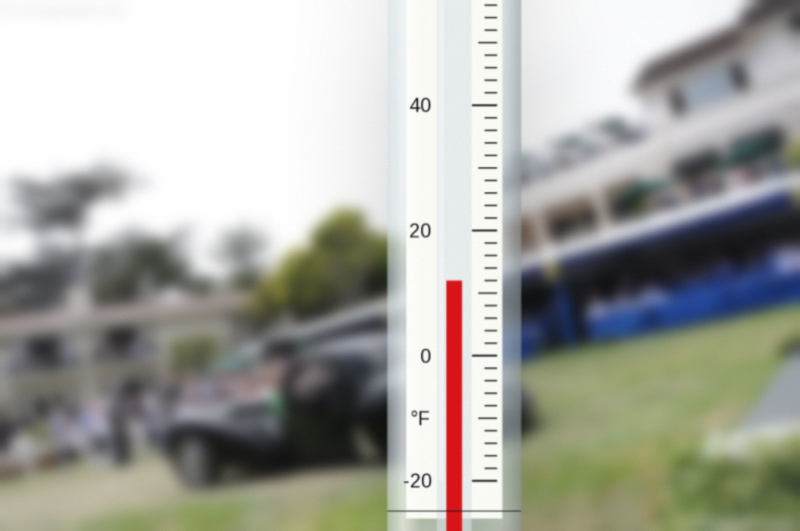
12 °F
